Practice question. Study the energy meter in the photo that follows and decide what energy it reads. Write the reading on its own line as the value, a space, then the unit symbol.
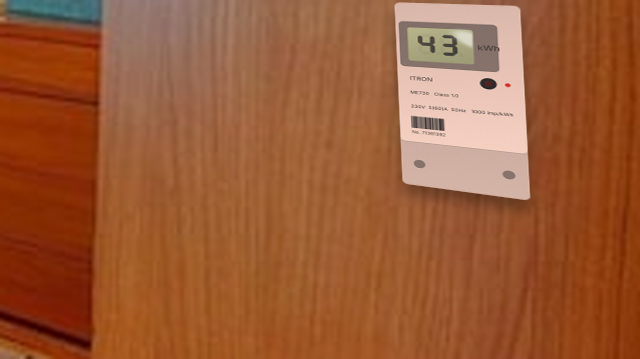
43 kWh
